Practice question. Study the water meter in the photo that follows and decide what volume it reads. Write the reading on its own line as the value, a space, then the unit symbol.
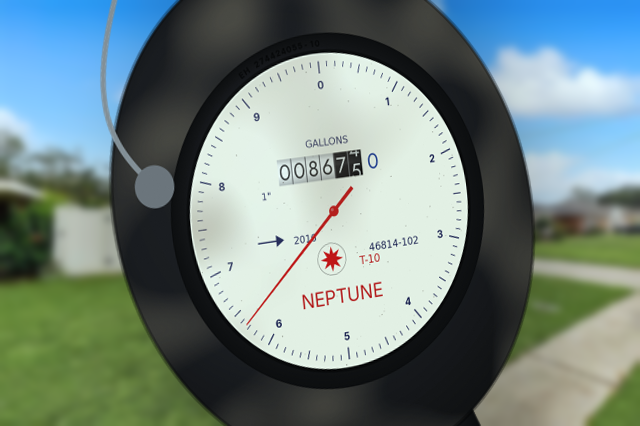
86746.3 gal
